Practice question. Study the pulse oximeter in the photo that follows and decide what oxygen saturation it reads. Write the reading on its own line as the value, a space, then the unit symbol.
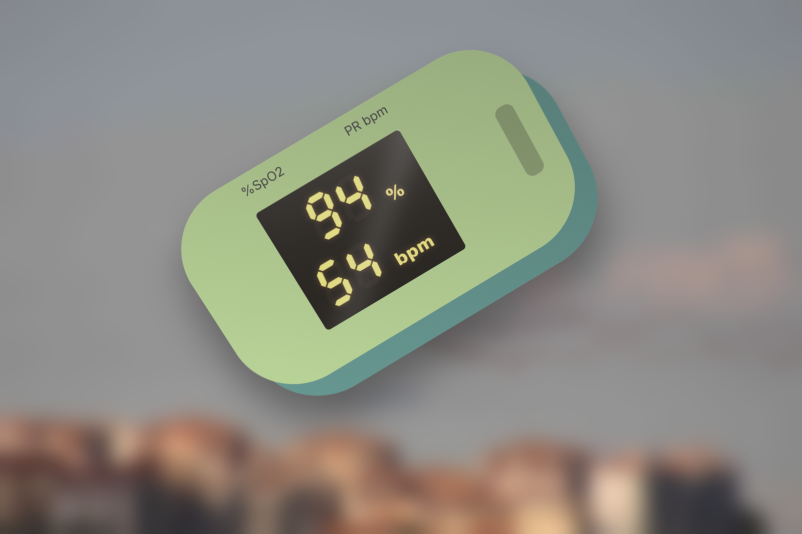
94 %
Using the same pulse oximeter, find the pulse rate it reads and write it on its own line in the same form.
54 bpm
